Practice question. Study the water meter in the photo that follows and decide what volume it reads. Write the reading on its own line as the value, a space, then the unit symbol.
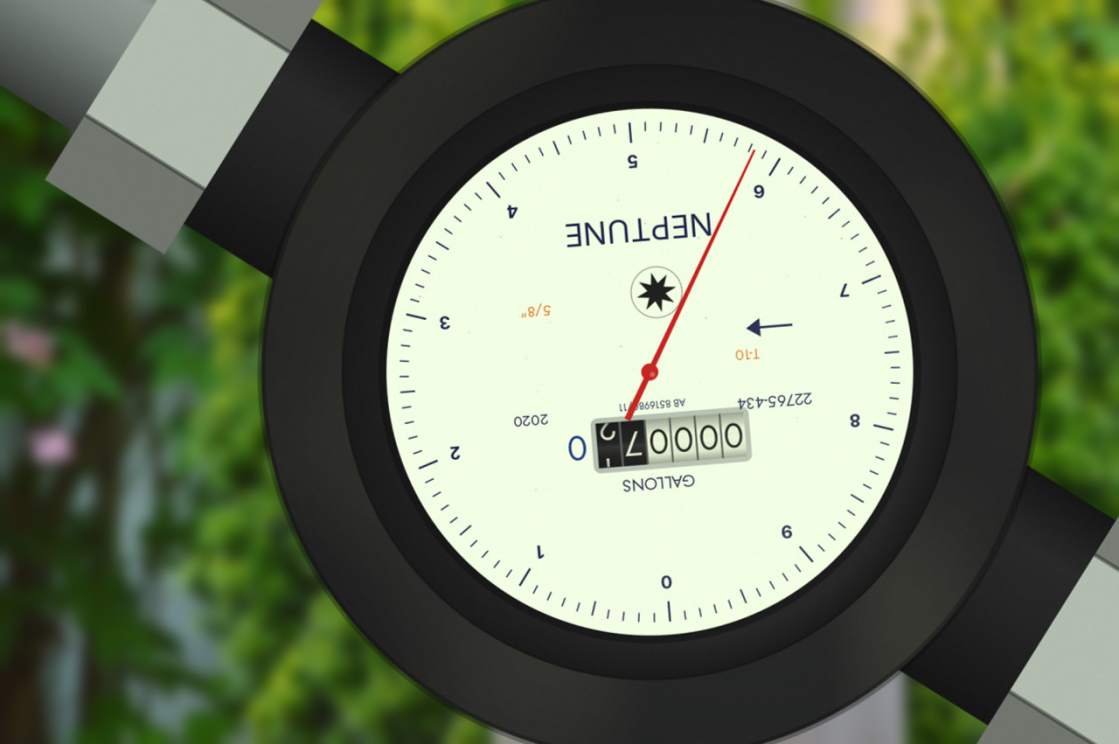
715.8 gal
